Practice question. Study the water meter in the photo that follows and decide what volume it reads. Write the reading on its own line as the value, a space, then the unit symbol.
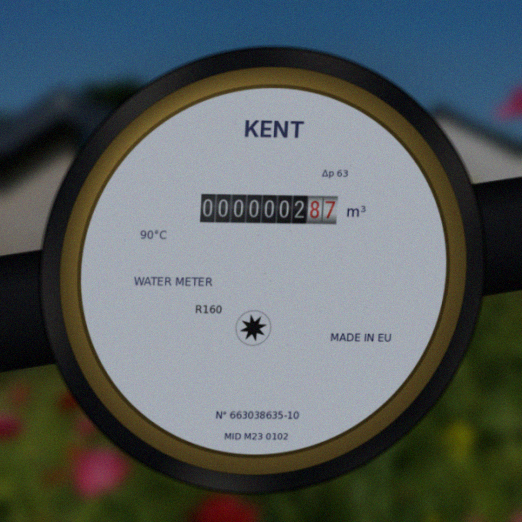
2.87 m³
